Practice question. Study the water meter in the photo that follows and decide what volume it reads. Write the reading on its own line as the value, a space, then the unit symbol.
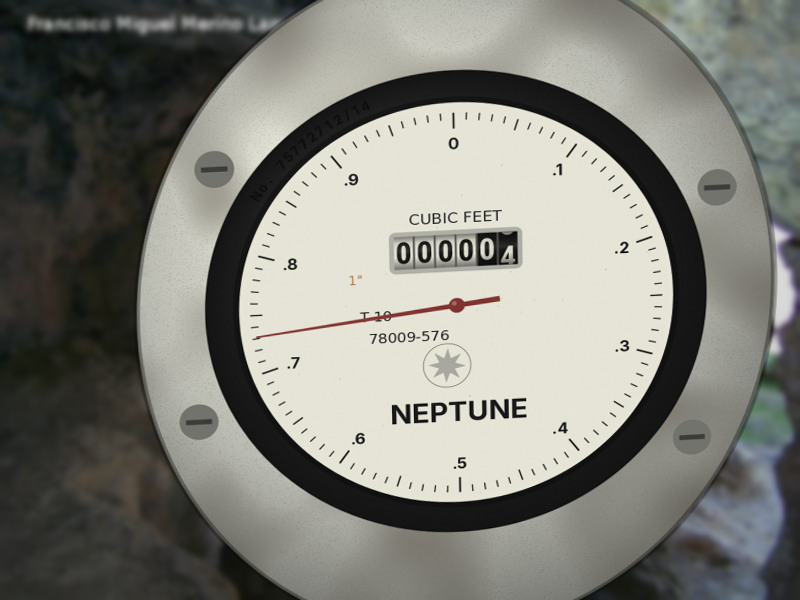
3.73 ft³
